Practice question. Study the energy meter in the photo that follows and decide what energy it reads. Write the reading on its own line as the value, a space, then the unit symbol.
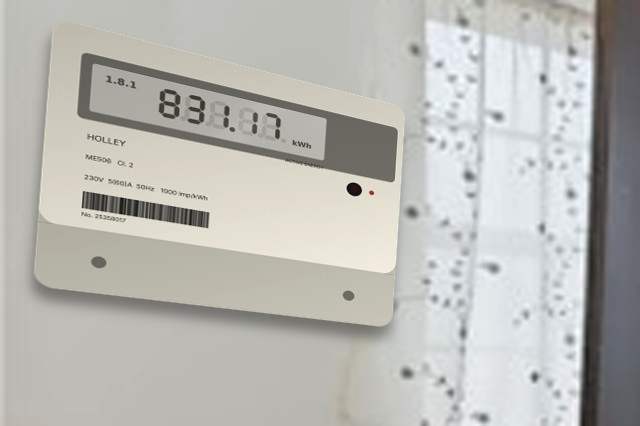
831.17 kWh
